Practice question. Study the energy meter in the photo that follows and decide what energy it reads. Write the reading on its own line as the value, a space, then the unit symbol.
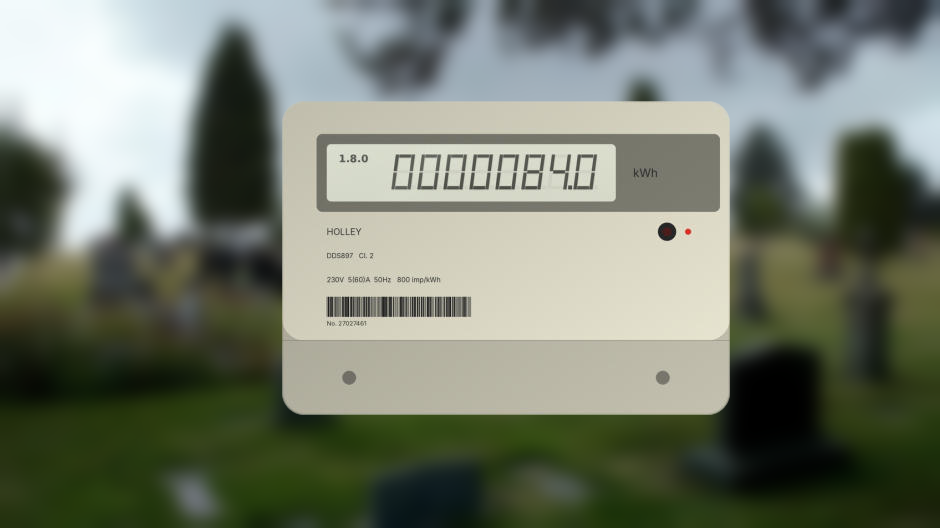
84.0 kWh
